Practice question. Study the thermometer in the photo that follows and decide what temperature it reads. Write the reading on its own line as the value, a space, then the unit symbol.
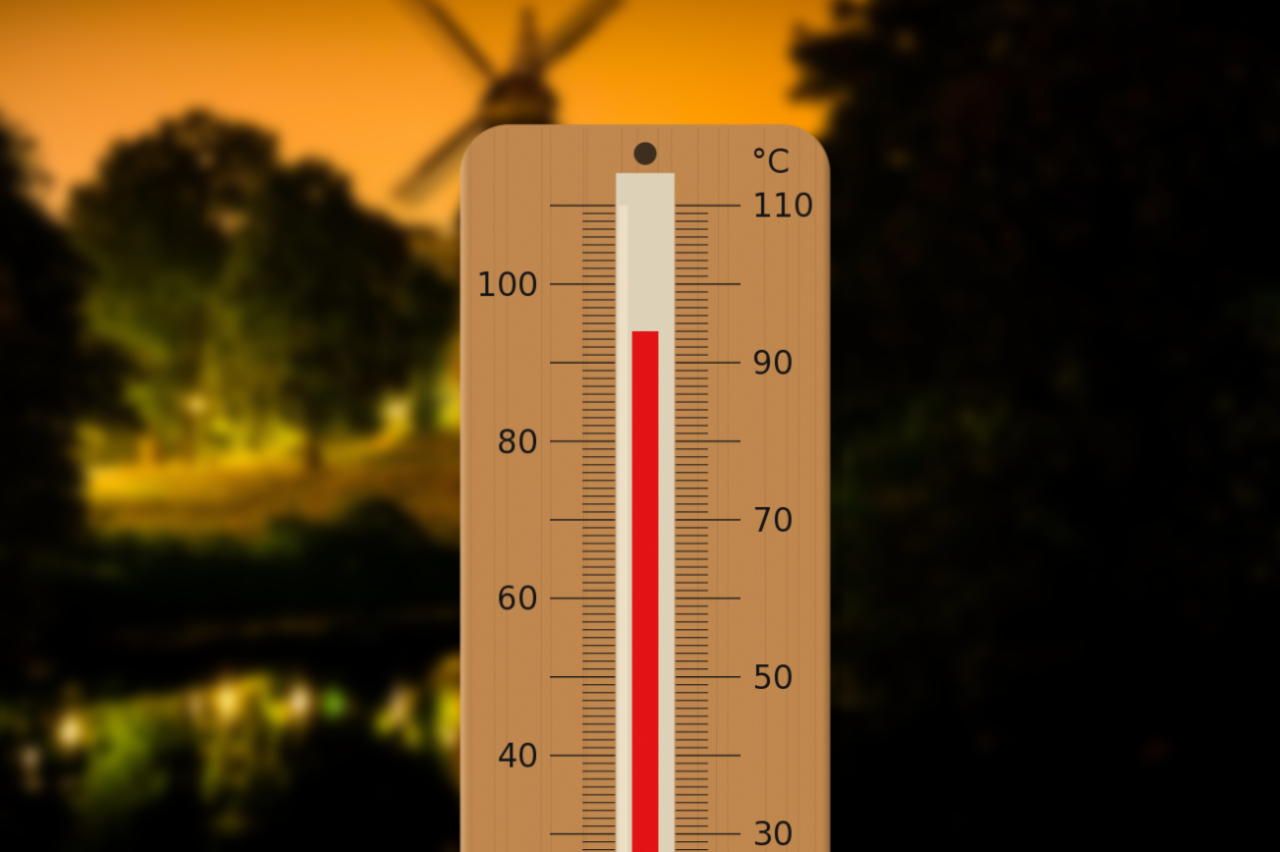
94 °C
